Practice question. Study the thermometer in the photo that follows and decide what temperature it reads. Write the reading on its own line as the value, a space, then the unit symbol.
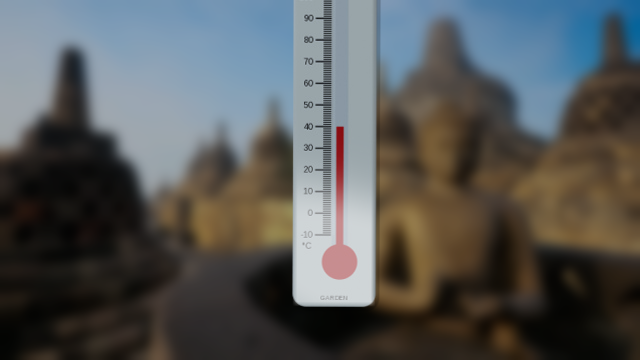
40 °C
